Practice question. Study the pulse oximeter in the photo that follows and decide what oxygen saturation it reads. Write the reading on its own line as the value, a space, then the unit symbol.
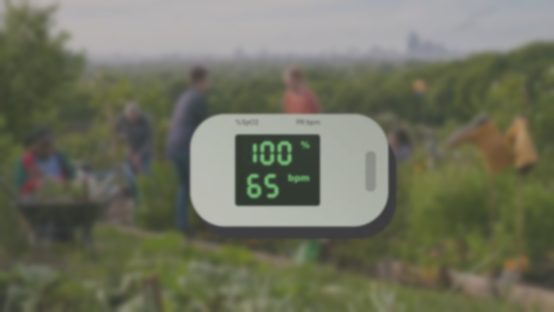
100 %
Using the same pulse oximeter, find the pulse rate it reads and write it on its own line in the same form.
65 bpm
